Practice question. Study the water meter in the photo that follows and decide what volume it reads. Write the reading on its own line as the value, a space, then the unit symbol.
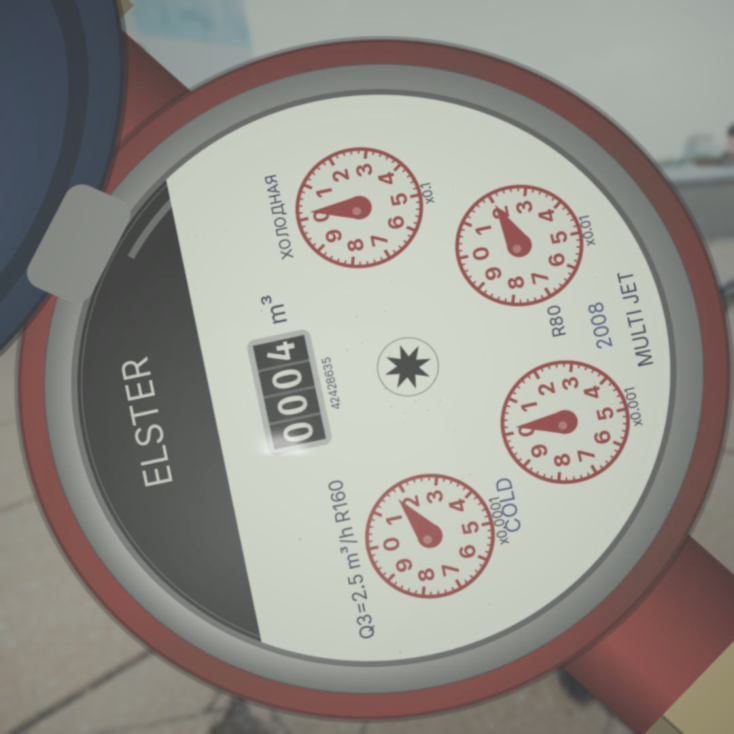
4.0201 m³
